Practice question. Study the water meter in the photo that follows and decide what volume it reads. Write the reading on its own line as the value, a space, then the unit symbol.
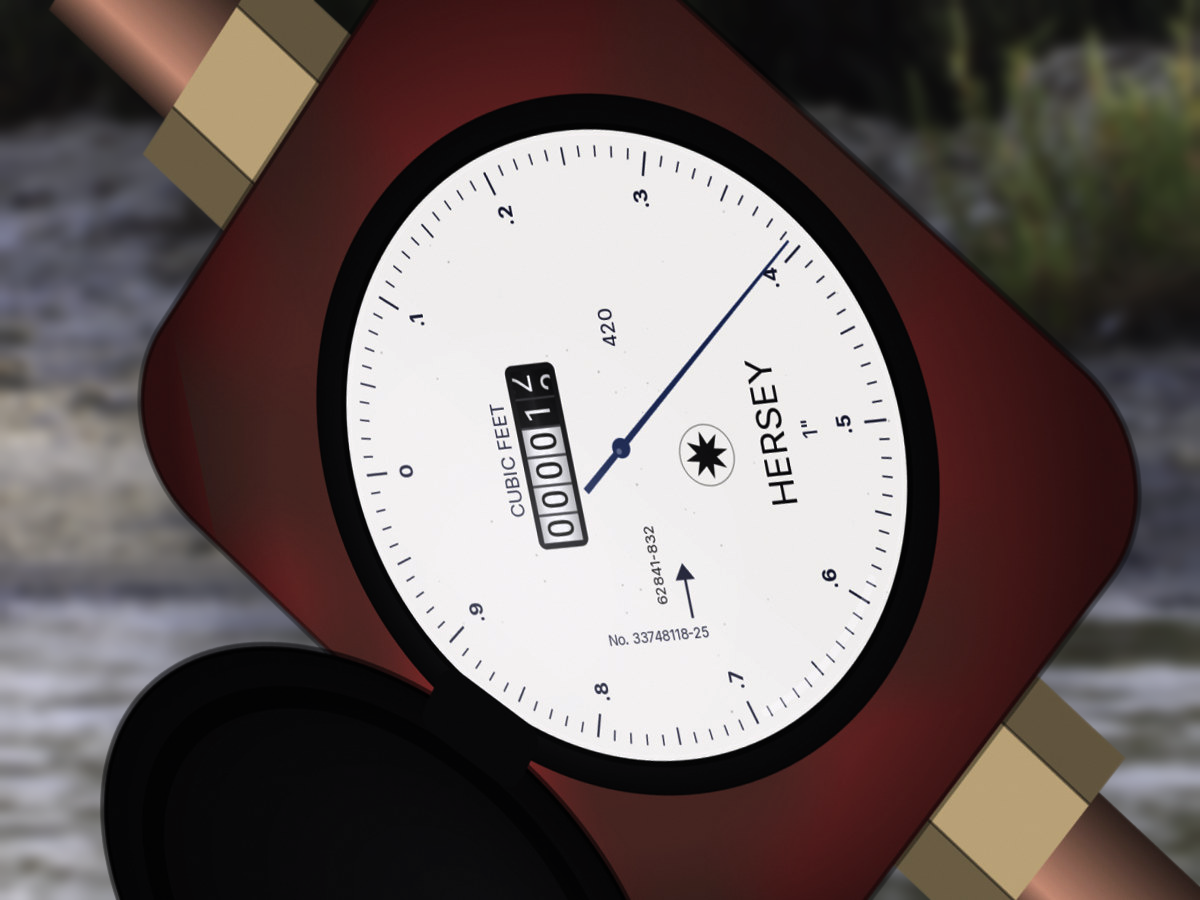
12.39 ft³
